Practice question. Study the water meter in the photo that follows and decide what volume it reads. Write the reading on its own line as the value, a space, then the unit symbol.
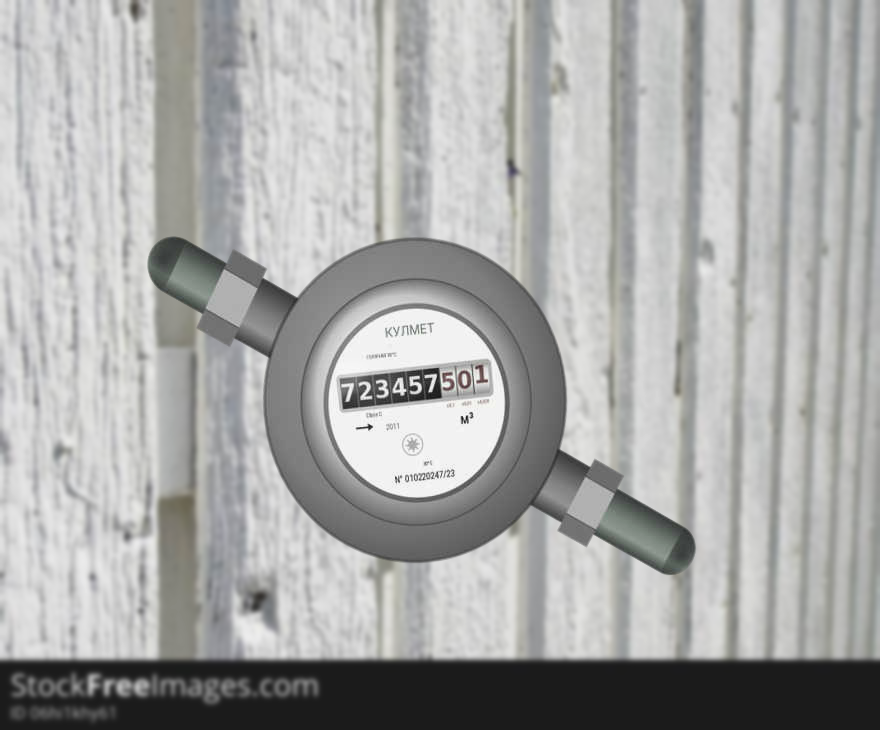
723457.501 m³
